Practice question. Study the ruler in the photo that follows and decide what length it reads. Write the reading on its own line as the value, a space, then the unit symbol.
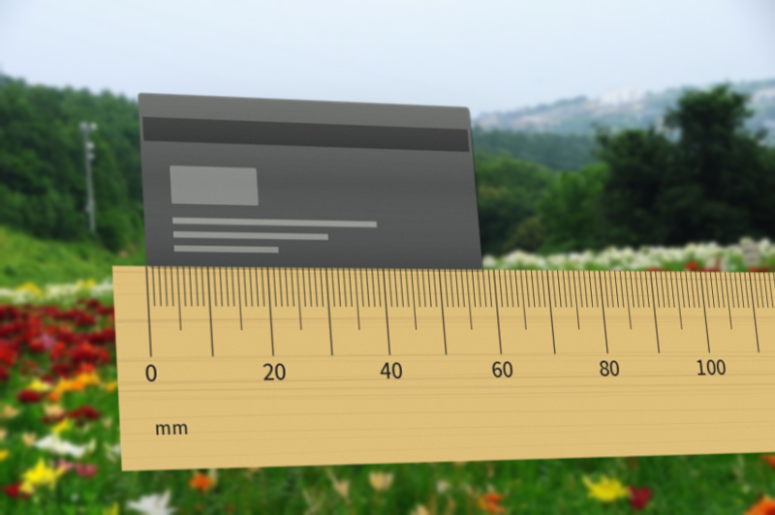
58 mm
